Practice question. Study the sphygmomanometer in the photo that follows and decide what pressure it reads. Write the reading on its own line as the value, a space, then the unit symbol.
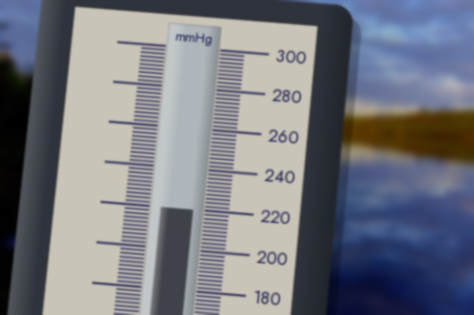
220 mmHg
